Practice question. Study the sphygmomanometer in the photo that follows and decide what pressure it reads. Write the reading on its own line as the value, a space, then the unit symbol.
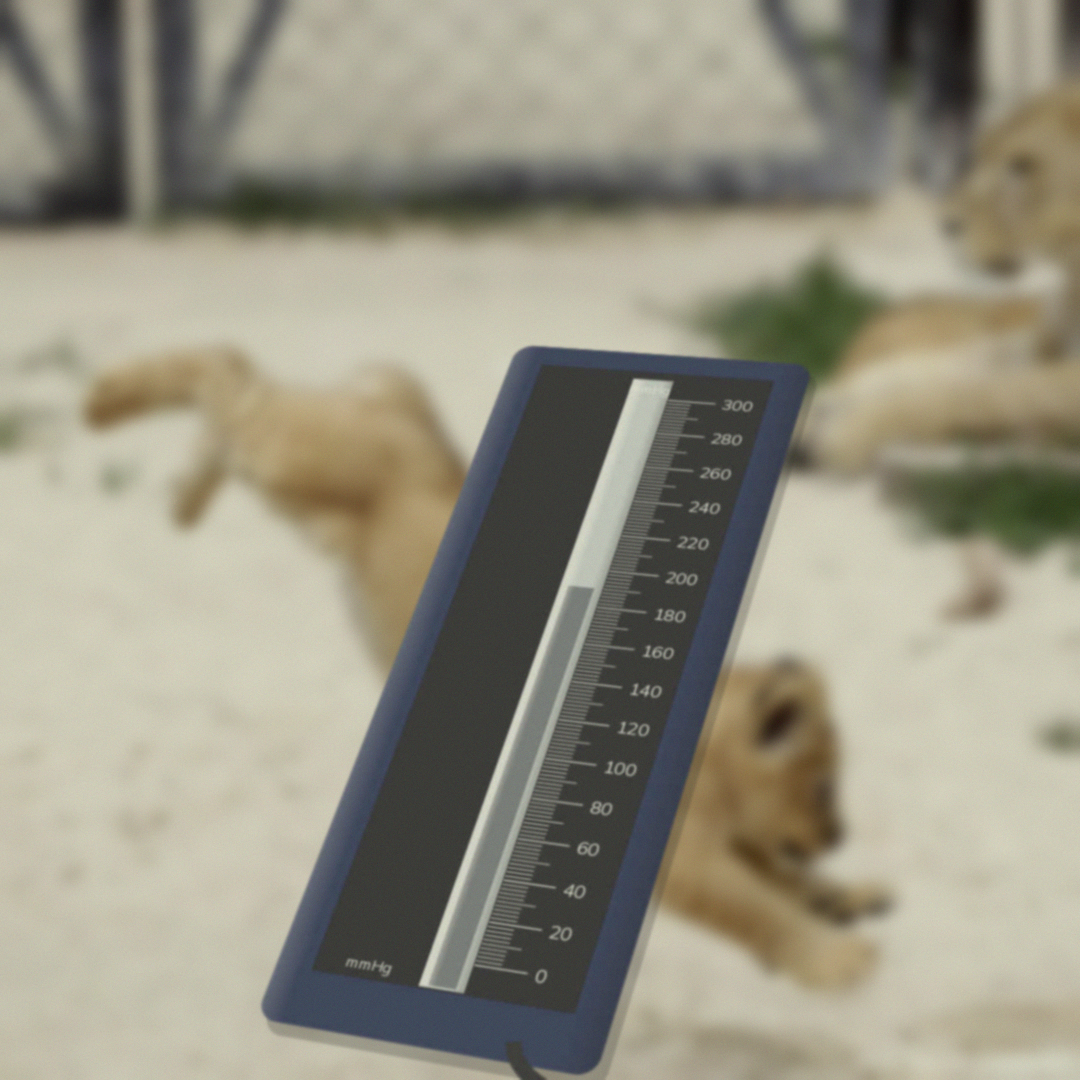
190 mmHg
